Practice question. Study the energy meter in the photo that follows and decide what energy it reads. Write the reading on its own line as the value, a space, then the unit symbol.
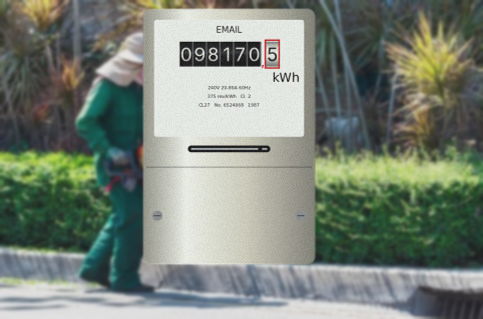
98170.5 kWh
